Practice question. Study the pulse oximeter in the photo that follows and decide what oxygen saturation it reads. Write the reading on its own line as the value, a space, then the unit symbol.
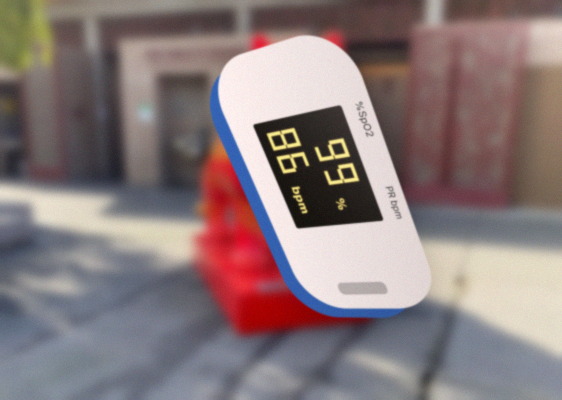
99 %
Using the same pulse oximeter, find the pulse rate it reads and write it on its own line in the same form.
86 bpm
